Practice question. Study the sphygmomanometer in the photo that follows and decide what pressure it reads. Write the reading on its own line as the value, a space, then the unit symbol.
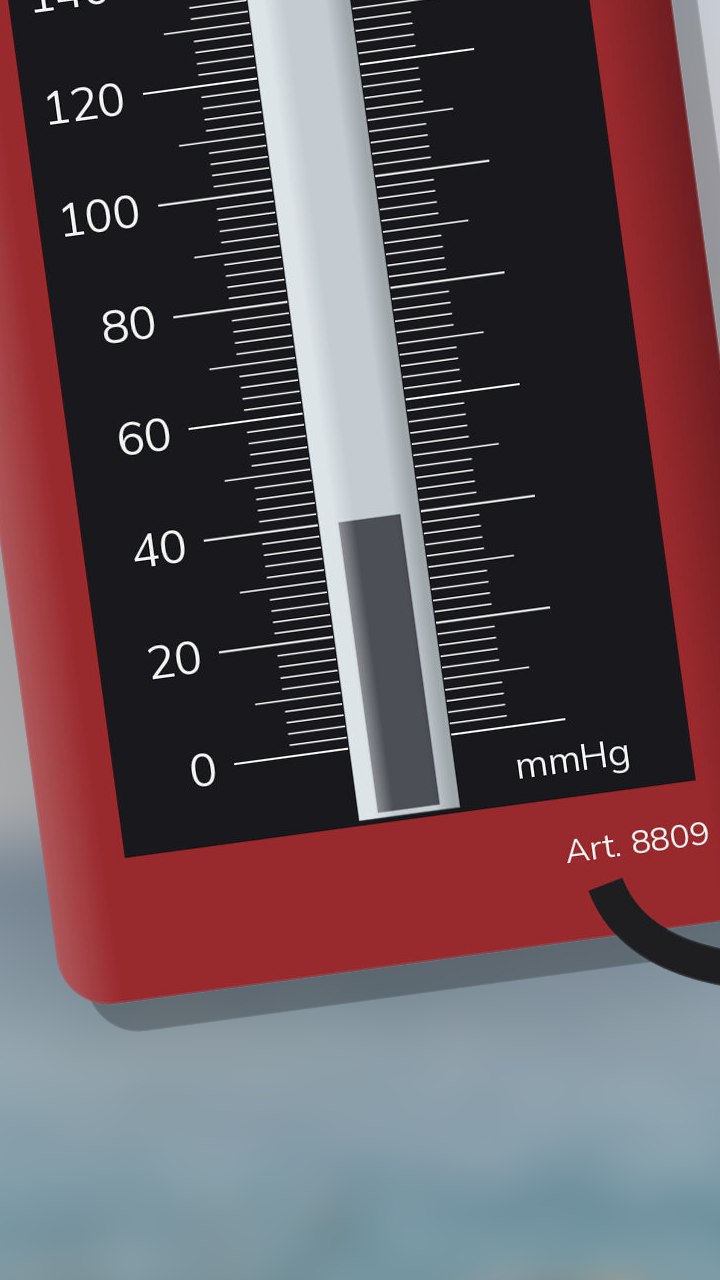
40 mmHg
